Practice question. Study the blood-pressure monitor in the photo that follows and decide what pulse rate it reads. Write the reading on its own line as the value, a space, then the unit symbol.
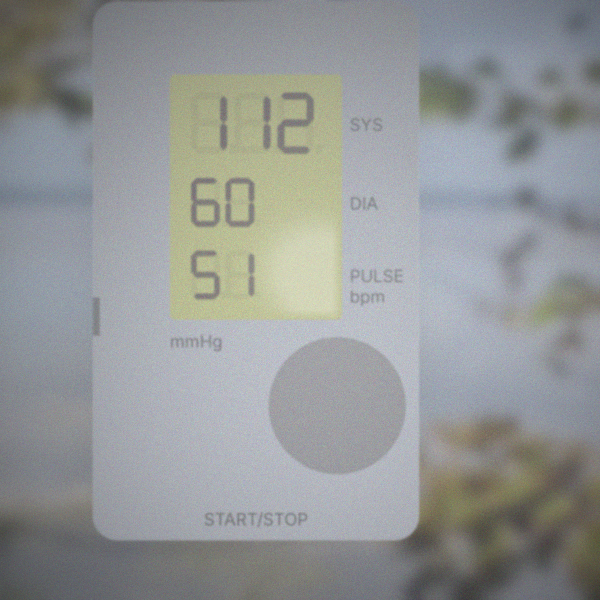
51 bpm
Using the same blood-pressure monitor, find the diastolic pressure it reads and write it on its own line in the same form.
60 mmHg
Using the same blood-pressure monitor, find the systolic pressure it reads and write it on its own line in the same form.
112 mmHg
